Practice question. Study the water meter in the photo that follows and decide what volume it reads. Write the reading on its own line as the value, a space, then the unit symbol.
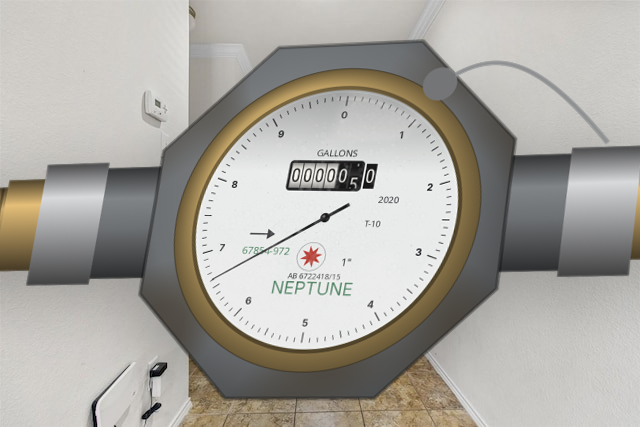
46.6 gal
